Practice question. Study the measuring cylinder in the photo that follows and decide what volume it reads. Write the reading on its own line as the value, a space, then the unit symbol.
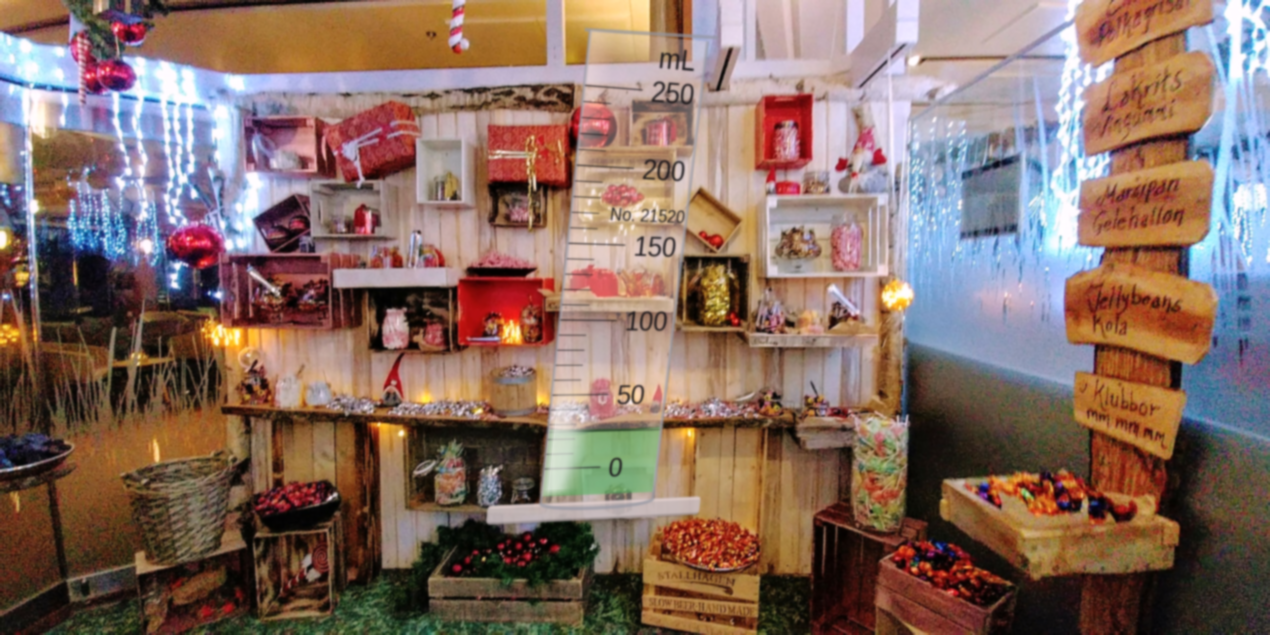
25 mL
